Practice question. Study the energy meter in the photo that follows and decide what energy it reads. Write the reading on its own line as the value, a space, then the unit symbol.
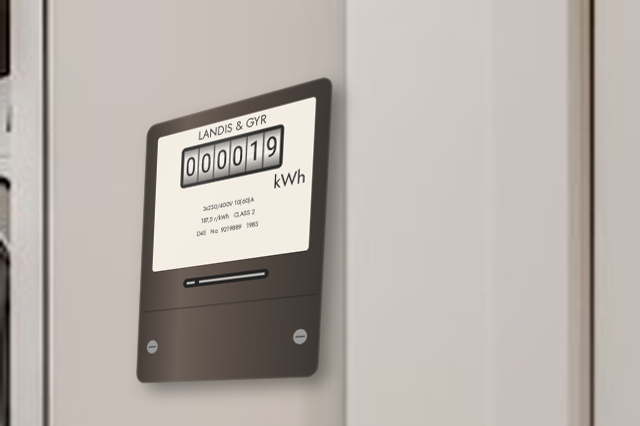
19 kWh
